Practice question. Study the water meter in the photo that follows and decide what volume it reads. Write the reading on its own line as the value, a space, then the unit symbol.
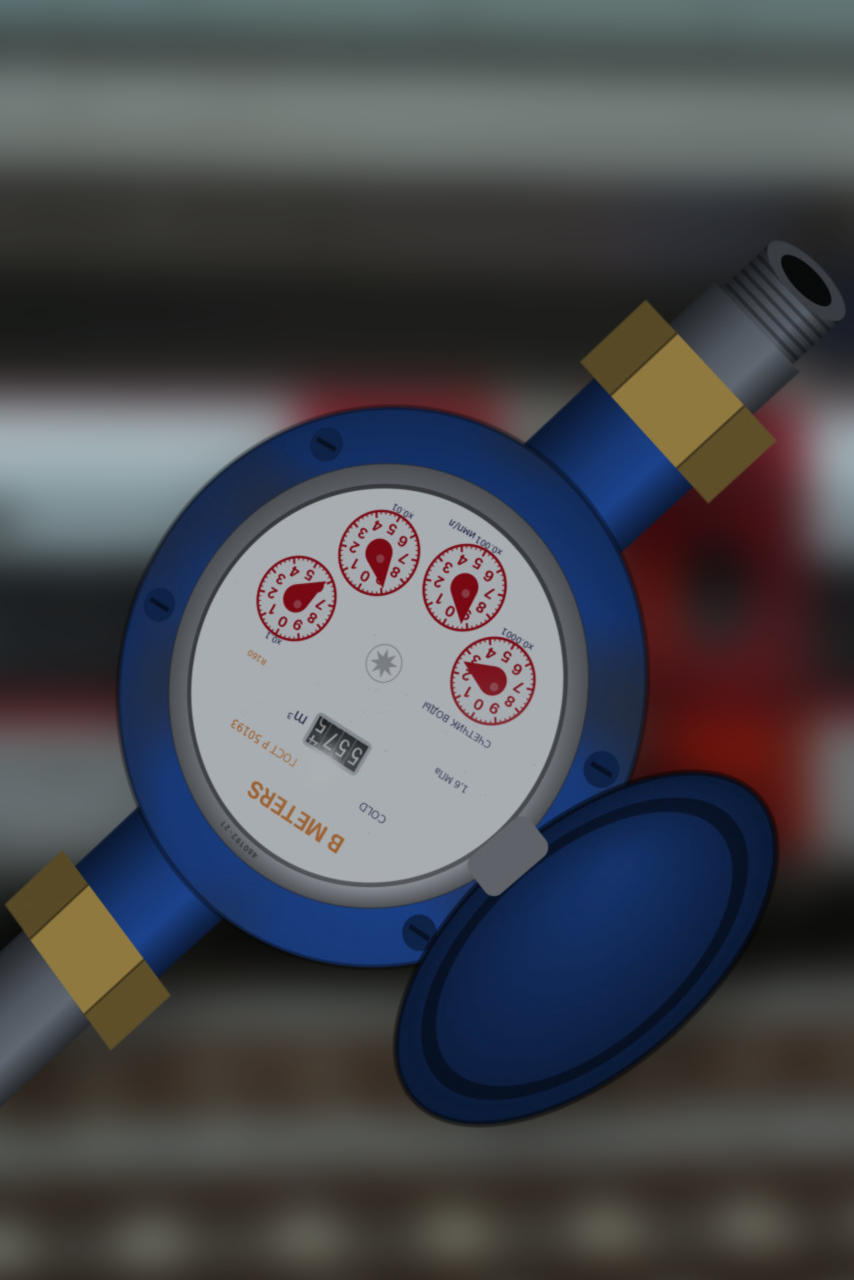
5574.5892 m³
